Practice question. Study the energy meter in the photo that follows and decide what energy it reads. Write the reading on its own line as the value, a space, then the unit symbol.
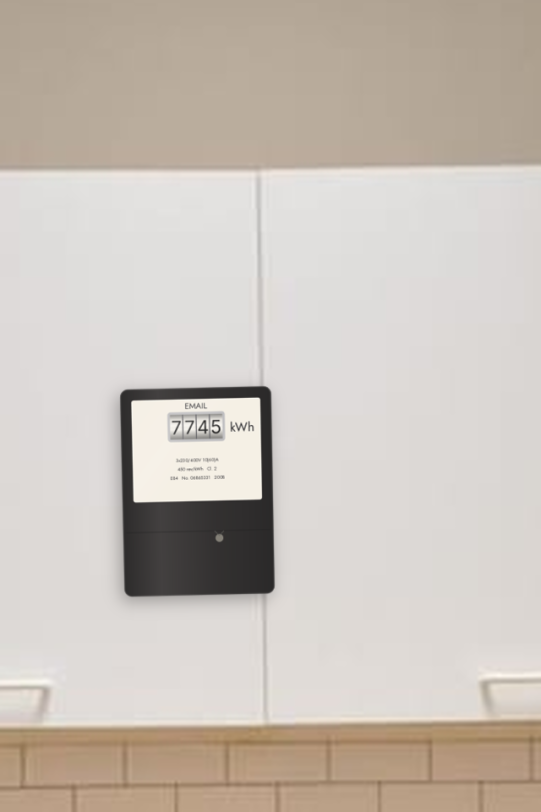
7745 kWh
